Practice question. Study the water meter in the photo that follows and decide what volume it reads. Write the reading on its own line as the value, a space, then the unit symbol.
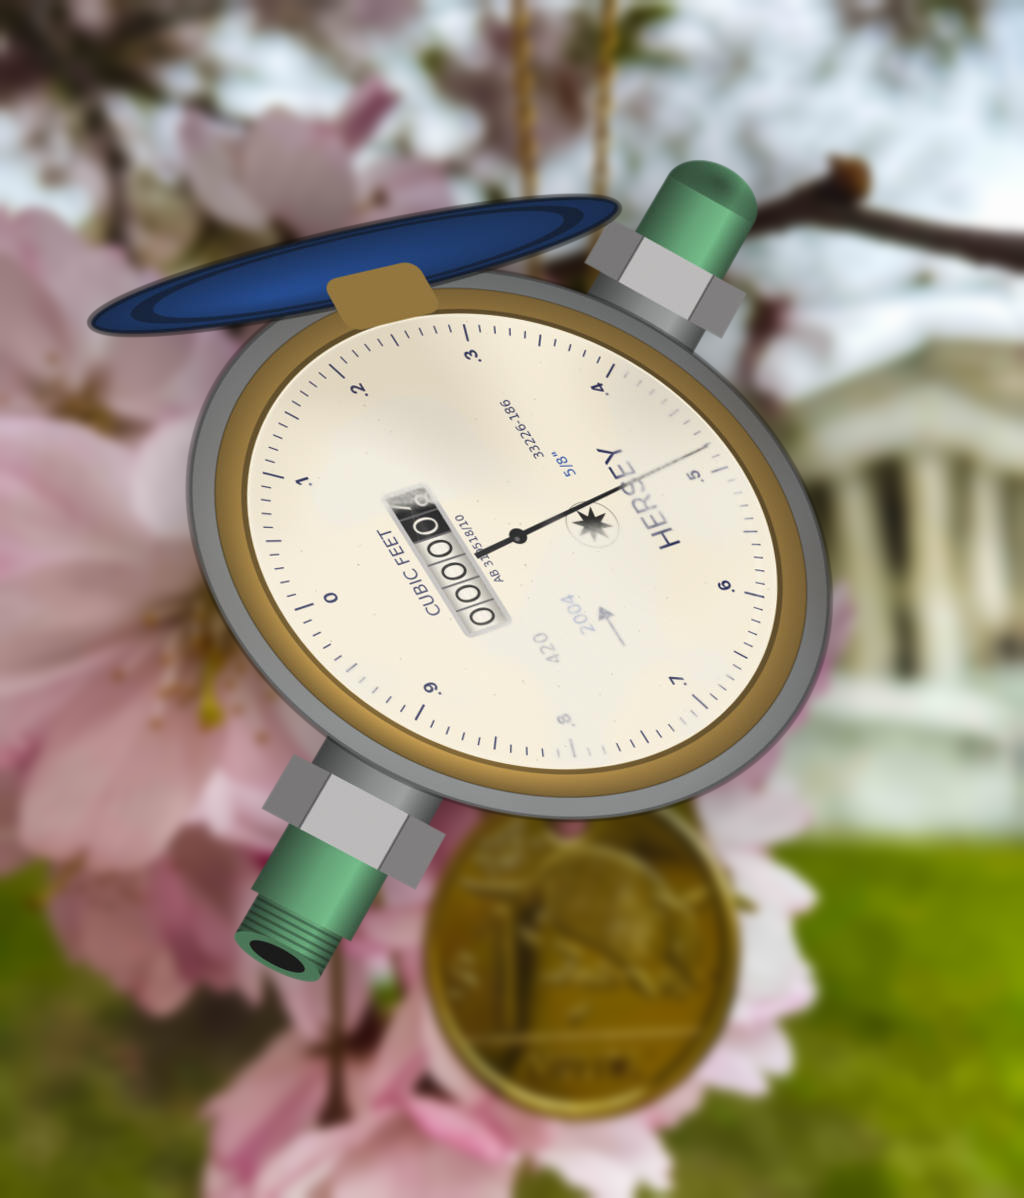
7.48 ft³
